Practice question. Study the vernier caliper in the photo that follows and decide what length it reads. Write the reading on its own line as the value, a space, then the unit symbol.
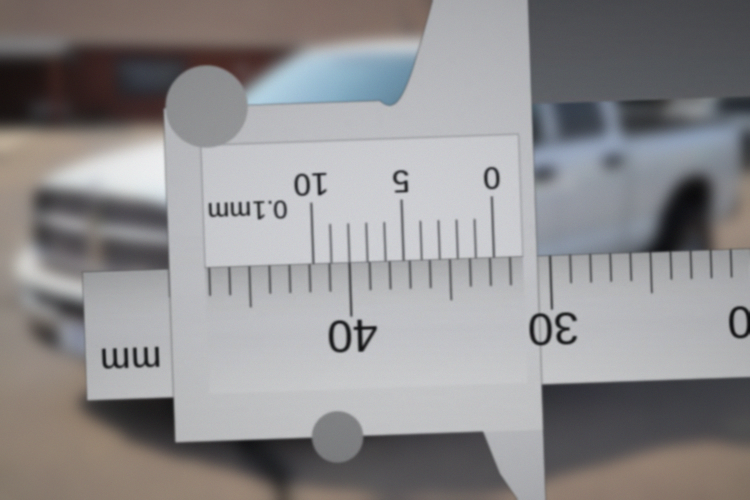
32.8 mm
